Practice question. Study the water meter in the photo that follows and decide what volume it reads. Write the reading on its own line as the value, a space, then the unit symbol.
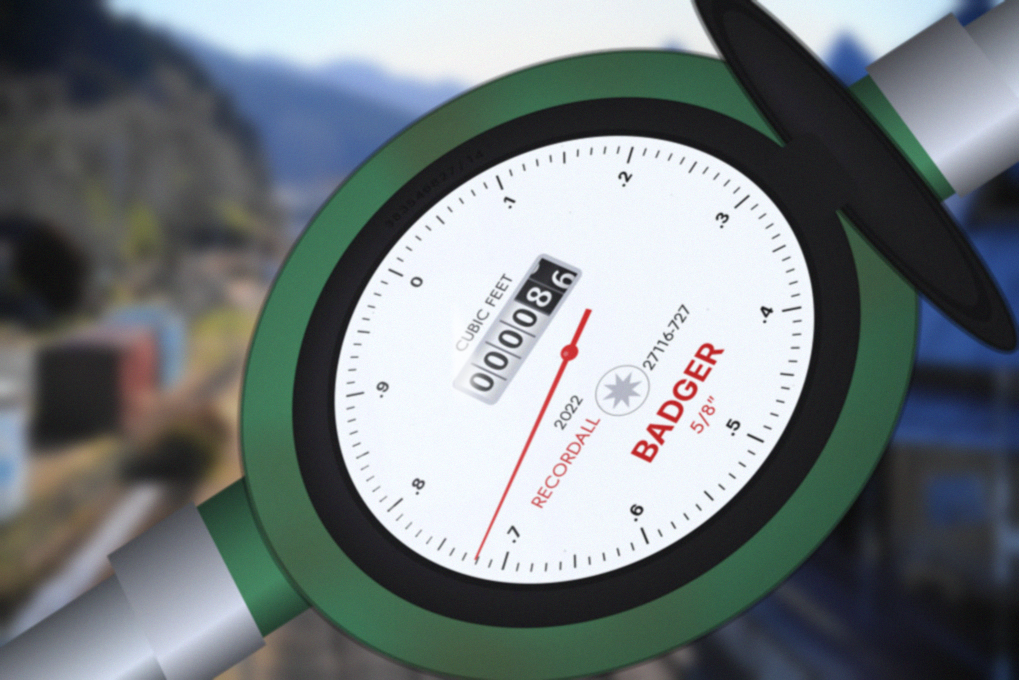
85.72 ft³
